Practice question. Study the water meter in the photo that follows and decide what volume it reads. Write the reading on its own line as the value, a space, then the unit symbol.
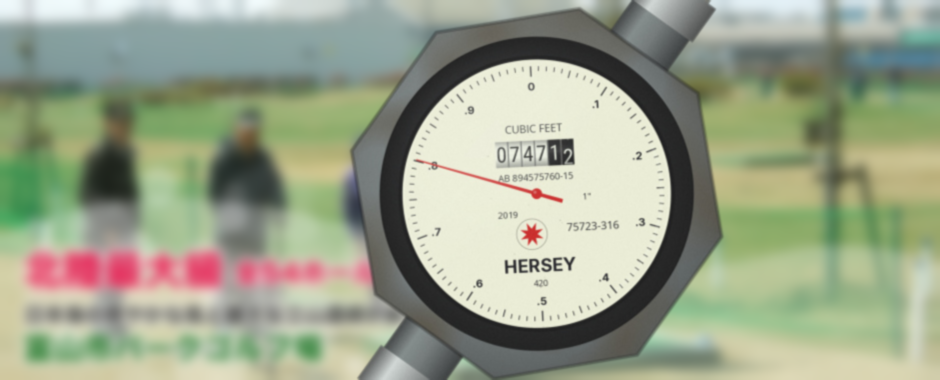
74711.80 ft³
